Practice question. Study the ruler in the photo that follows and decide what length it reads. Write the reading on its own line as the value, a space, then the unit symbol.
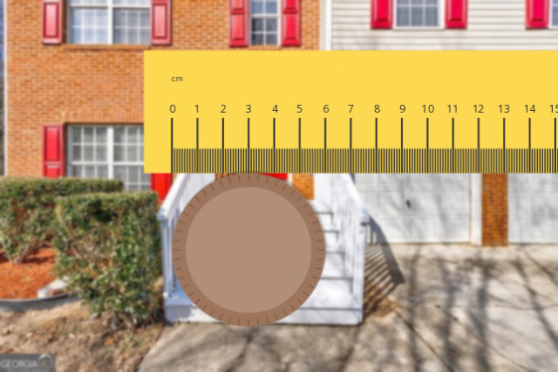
6 cm
